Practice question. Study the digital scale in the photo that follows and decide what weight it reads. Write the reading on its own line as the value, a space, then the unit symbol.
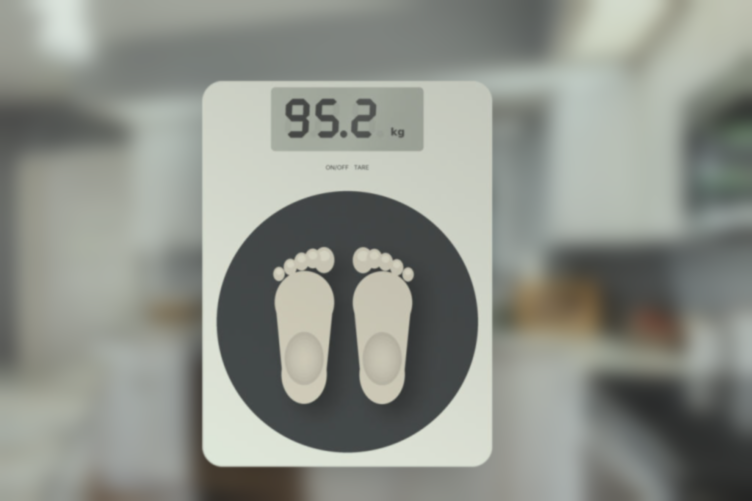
95.2 kg
